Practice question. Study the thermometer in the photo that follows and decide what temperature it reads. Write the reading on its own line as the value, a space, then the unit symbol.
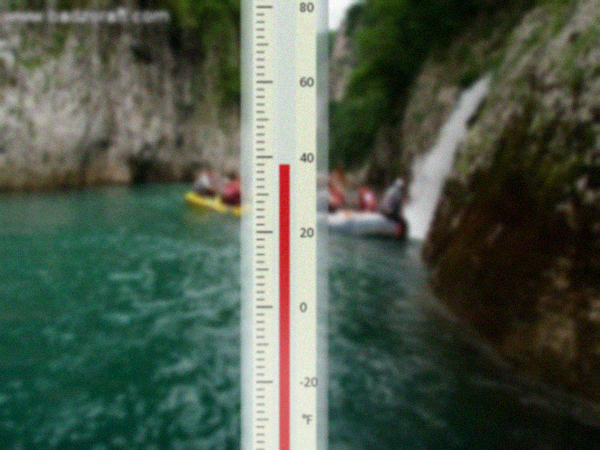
38 °F
